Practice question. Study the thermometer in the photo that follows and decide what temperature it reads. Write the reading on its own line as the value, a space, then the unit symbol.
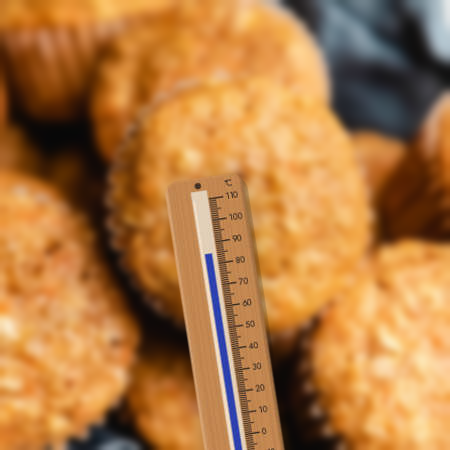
85 °C
